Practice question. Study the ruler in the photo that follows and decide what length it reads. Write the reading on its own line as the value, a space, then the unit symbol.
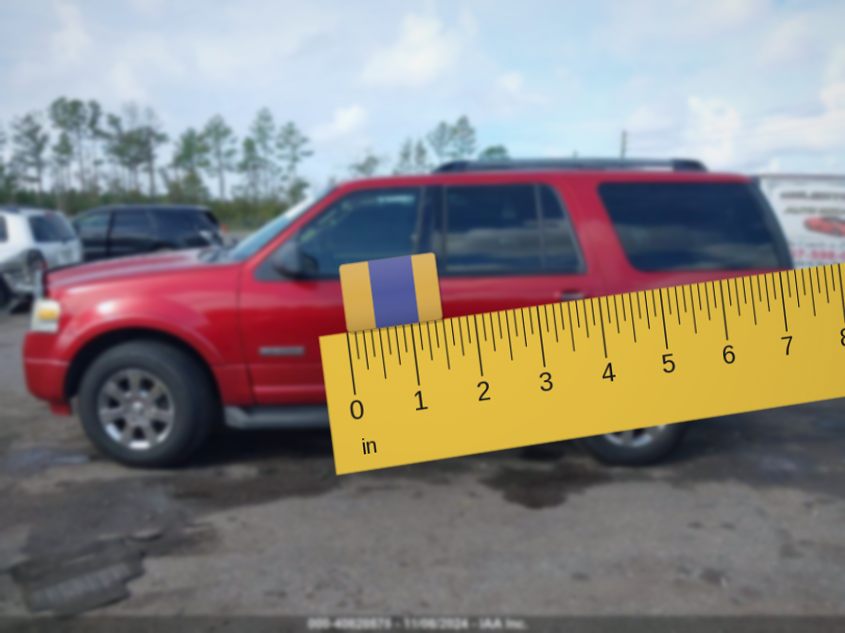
1.5 in
